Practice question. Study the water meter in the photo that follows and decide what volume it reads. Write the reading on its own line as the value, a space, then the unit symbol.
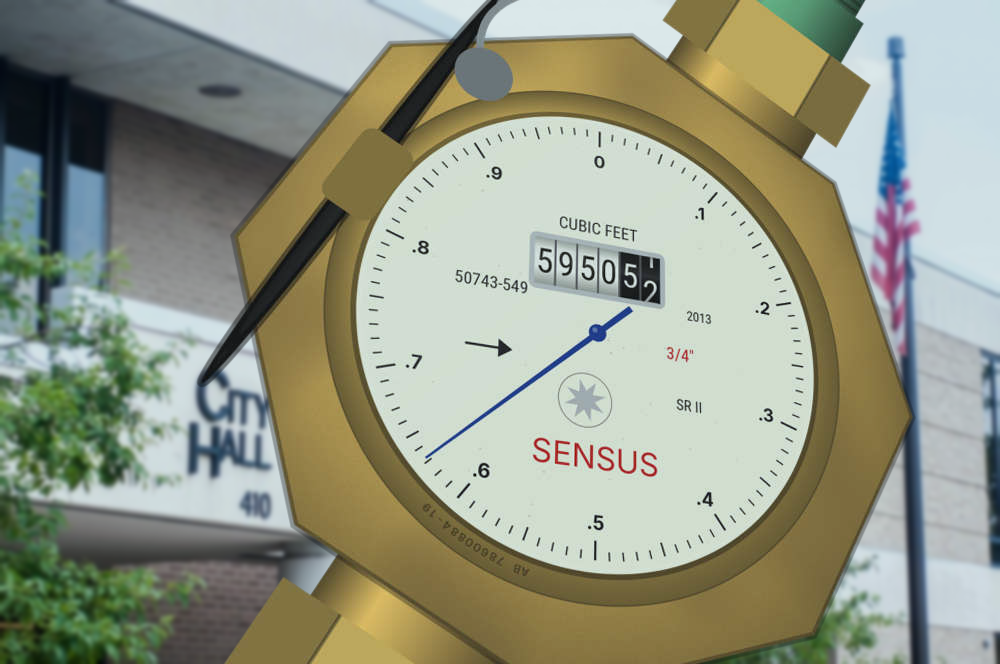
595051.63 ft³
